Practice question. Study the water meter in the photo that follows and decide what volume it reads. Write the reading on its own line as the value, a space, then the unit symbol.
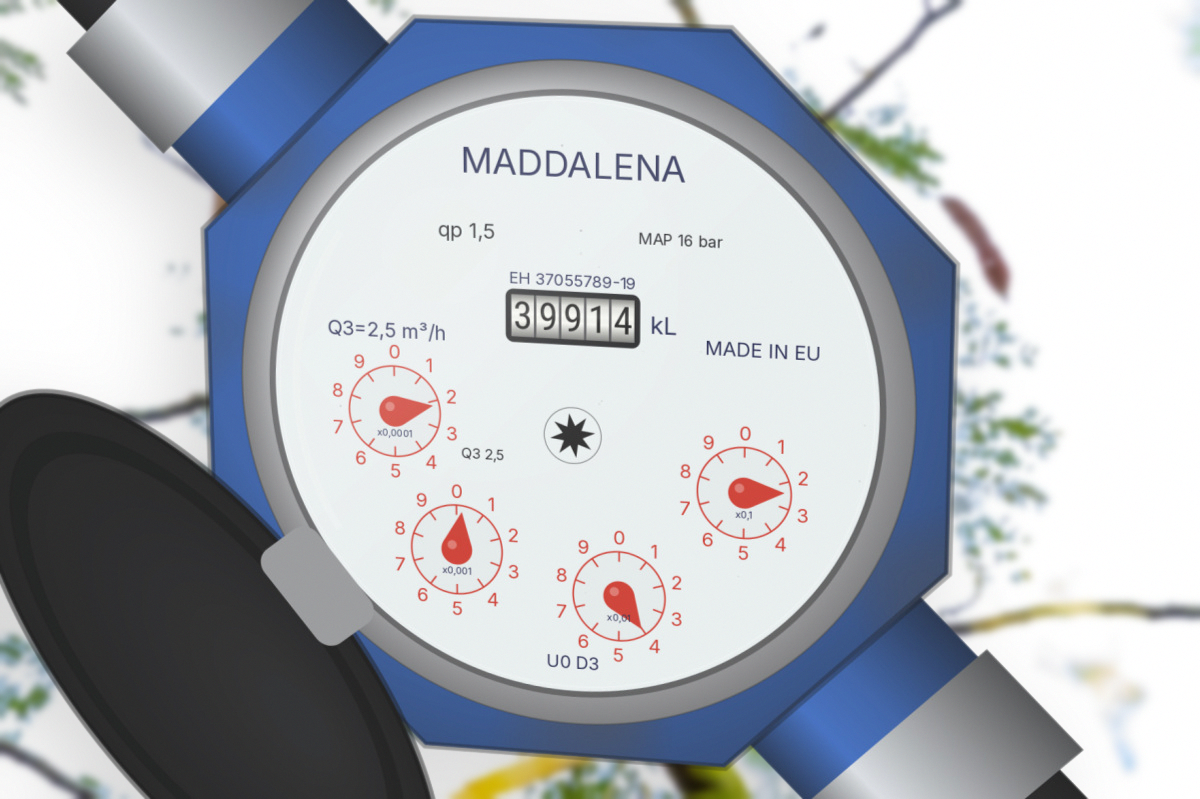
39914.2402 kL
